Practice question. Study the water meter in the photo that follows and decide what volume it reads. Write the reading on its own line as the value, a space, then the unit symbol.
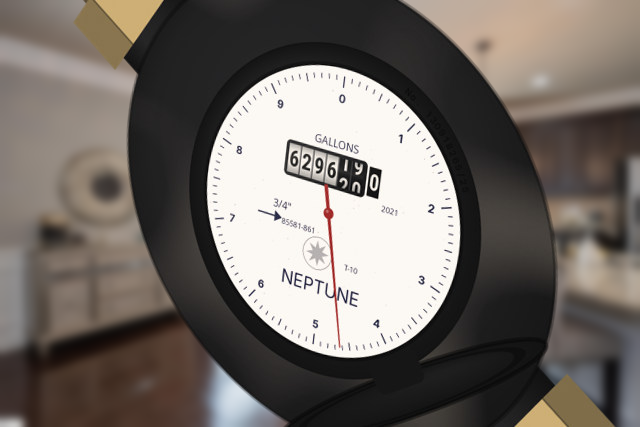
6296194.6 gal
